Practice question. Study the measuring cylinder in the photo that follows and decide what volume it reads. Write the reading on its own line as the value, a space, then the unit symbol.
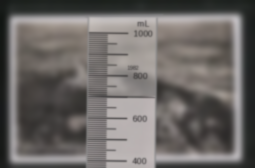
700 mL
